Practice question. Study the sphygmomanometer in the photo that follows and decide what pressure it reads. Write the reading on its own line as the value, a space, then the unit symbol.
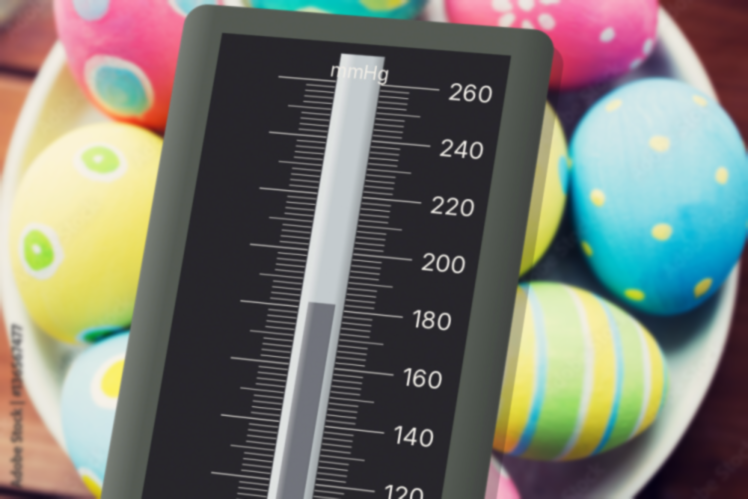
182 mmHg
